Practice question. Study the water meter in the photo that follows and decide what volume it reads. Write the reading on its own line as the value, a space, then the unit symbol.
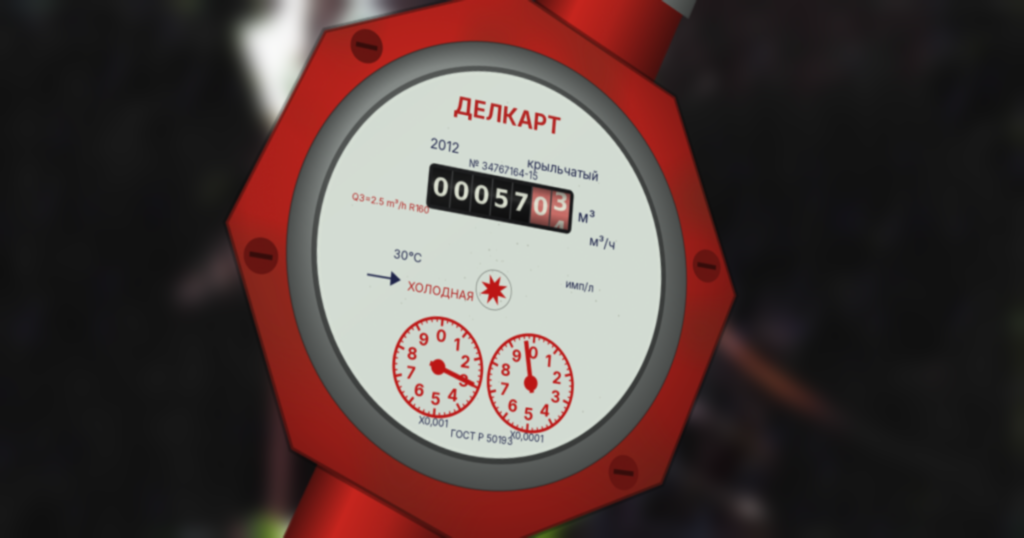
57.0329 m³
